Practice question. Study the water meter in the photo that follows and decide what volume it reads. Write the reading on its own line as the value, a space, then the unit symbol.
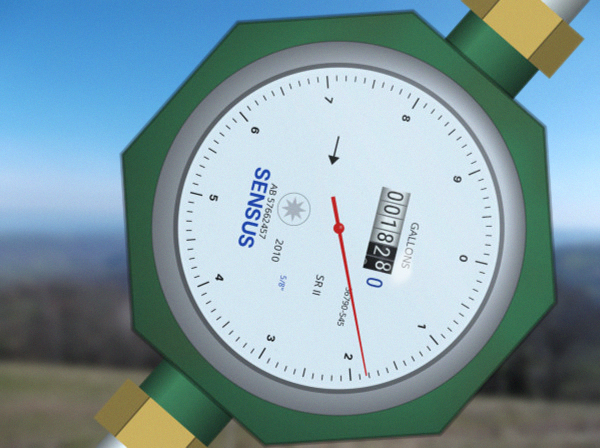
18281.8 gal
